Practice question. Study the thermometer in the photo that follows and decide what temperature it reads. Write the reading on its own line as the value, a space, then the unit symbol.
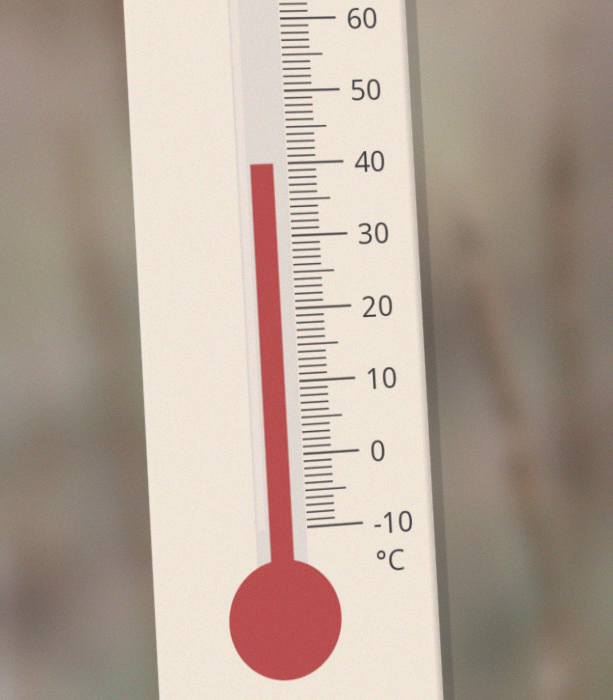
40 °C
